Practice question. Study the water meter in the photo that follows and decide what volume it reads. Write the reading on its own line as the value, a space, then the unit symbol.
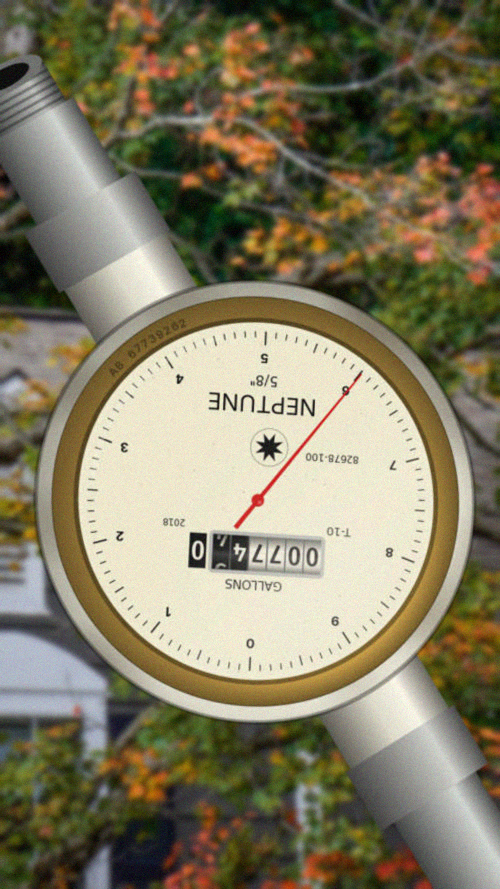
77436.0 gal
